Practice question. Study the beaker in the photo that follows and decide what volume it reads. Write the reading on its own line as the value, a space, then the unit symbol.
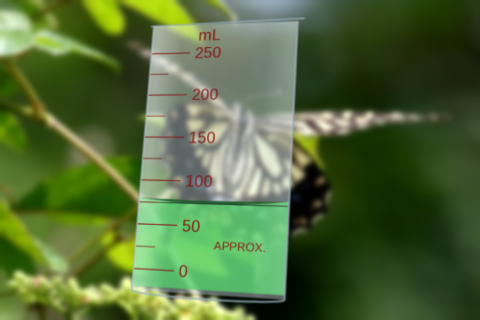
75 mL
